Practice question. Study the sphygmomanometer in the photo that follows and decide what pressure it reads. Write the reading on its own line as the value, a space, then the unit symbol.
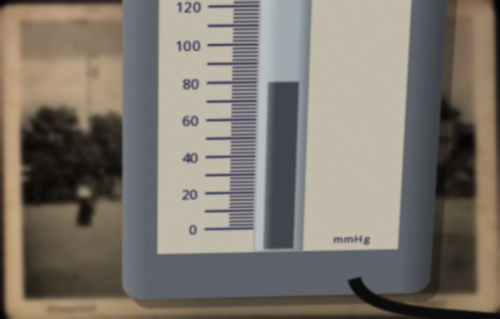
80 mmHg
